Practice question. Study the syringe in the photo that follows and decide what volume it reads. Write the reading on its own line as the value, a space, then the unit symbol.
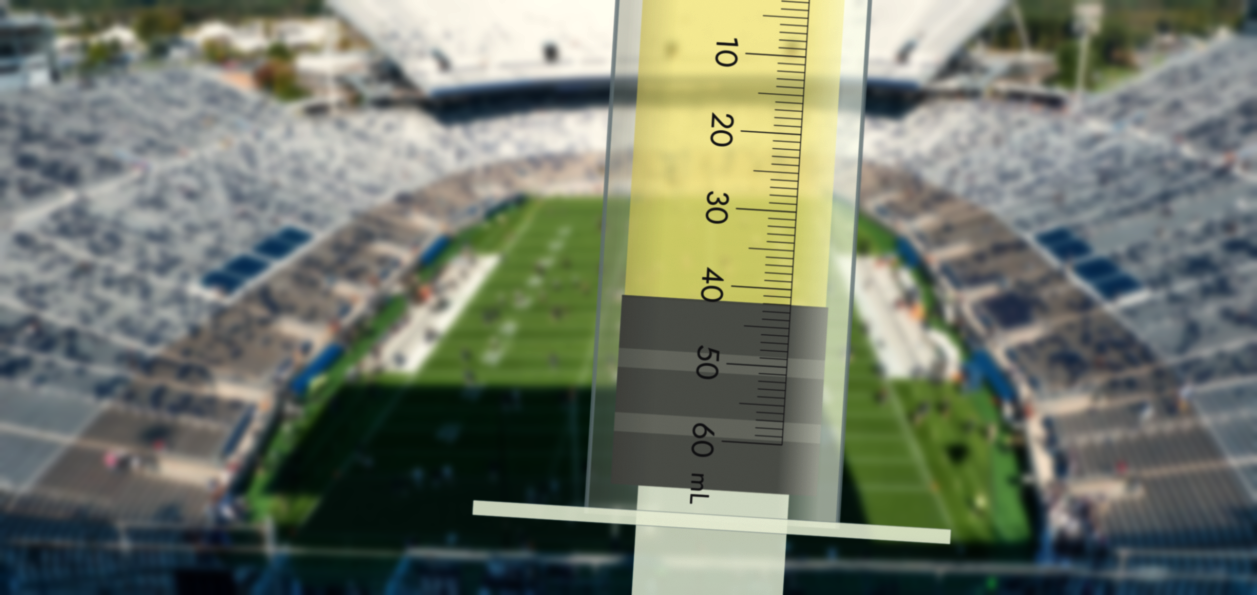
42 mL
